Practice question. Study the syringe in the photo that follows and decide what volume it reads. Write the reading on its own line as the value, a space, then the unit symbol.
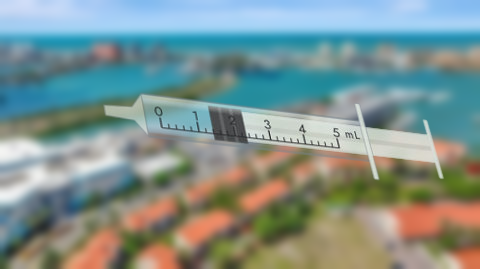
1.4 mL
